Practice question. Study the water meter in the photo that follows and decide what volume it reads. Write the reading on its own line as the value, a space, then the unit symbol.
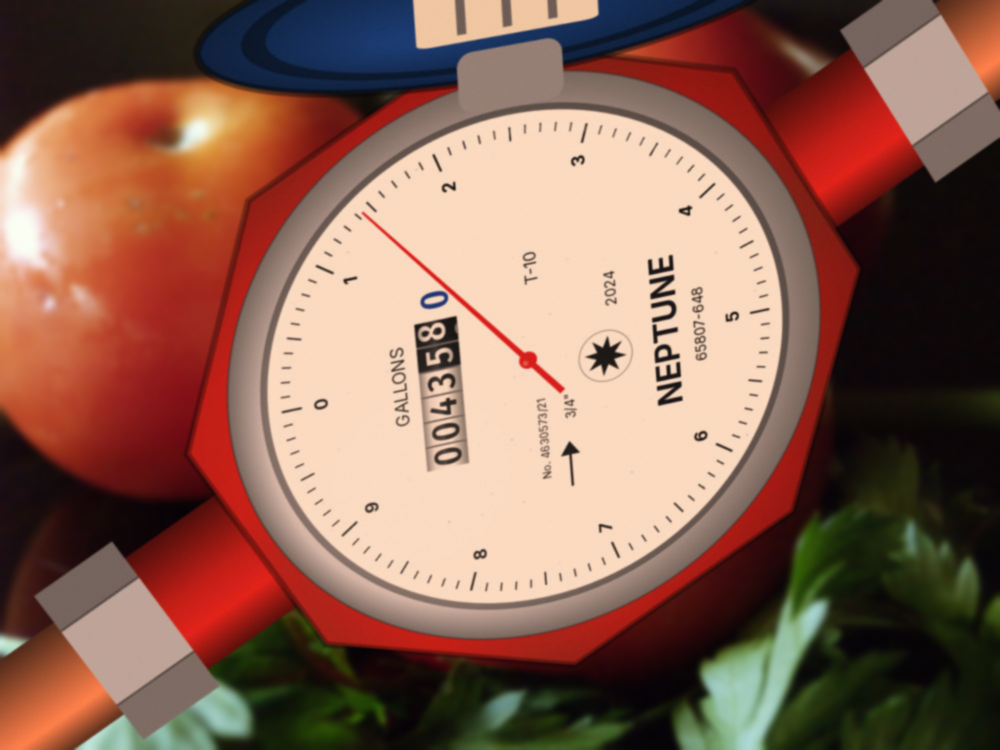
43581.4 gal
